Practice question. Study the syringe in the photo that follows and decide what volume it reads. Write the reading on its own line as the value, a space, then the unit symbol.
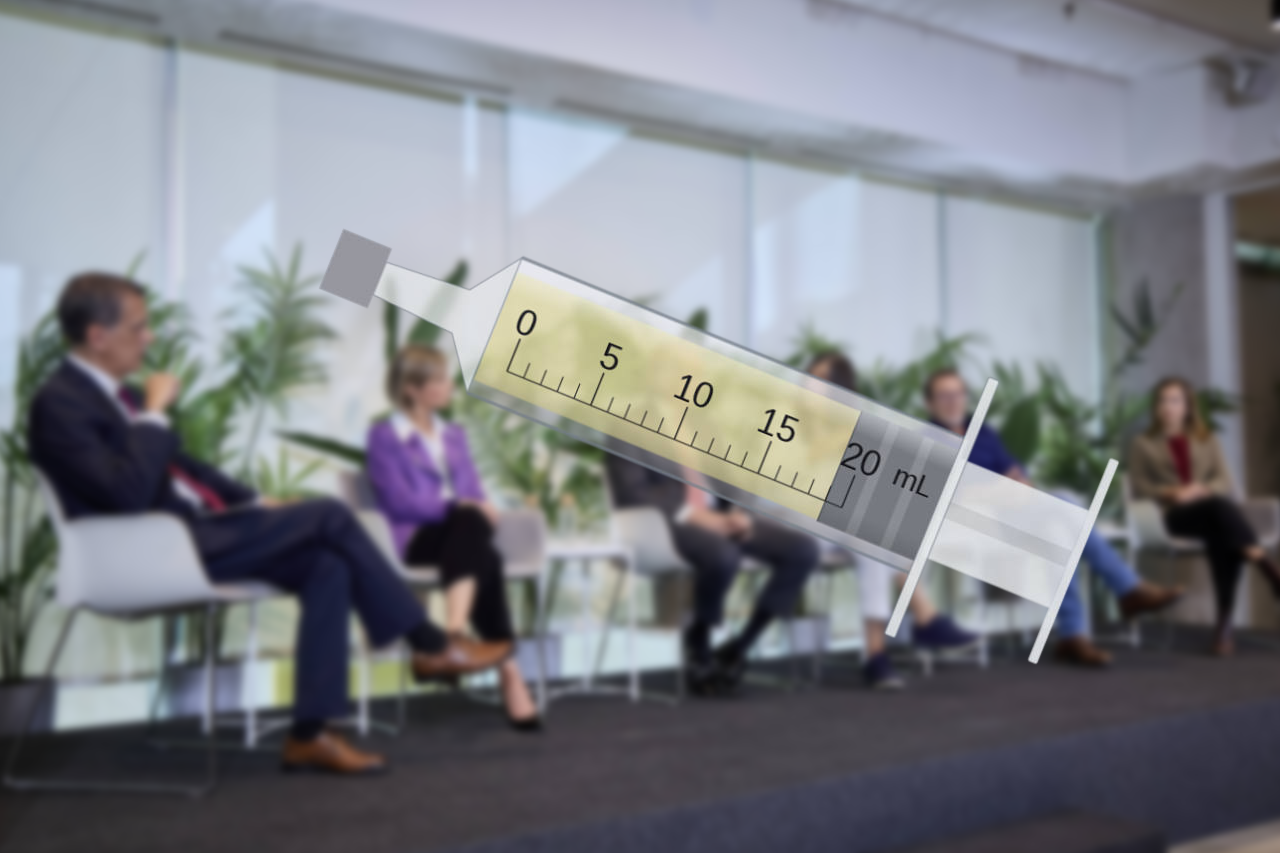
19 mL
